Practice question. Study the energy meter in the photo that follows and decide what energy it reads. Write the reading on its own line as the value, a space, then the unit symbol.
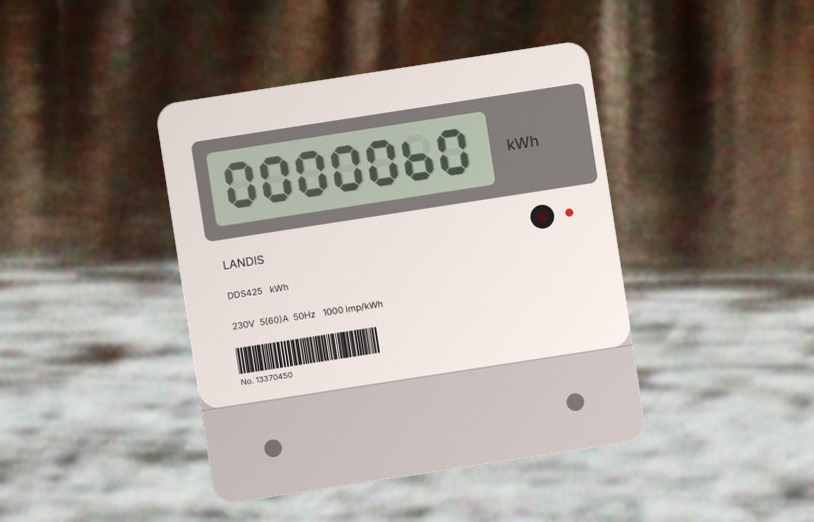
60 kWh
